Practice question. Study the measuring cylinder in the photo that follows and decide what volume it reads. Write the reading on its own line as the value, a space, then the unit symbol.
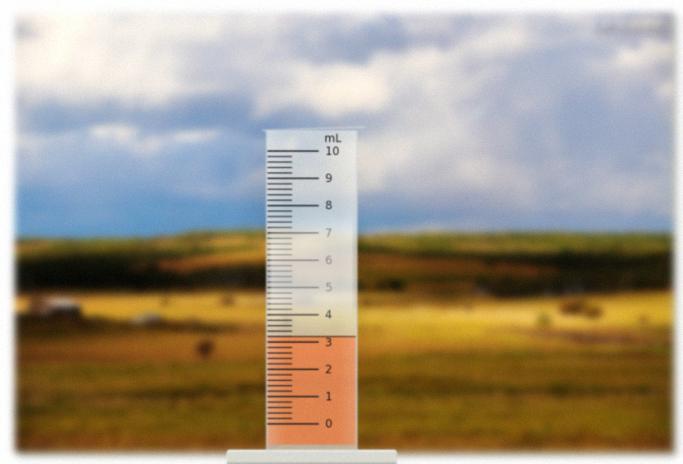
3.2 mL
